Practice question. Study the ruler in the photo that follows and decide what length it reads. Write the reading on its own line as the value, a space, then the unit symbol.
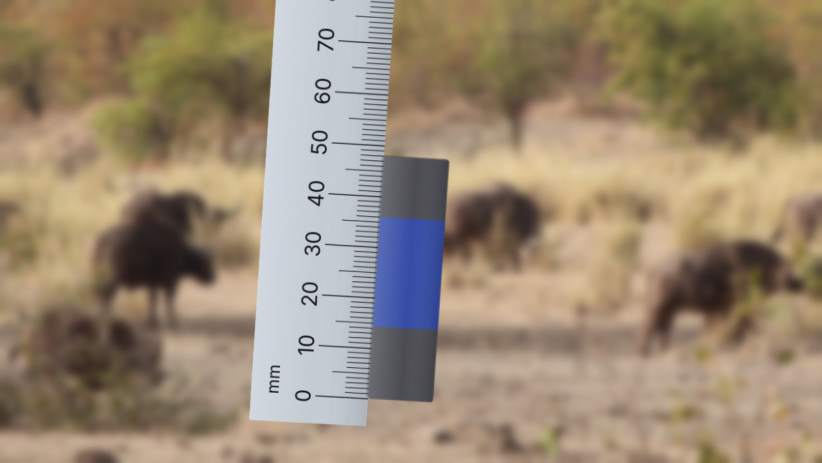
48 mm
